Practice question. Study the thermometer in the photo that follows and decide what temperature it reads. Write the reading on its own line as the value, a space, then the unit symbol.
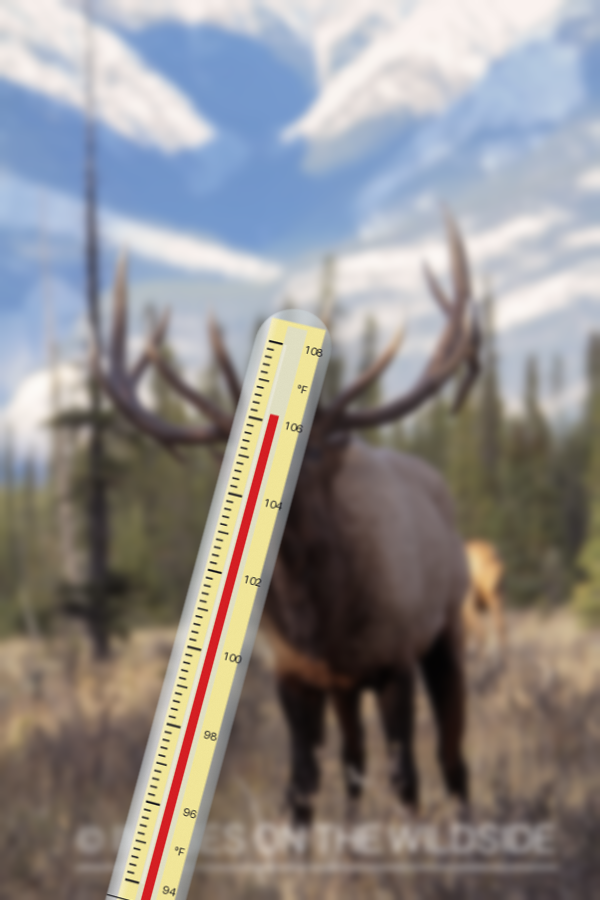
106.2 °F
